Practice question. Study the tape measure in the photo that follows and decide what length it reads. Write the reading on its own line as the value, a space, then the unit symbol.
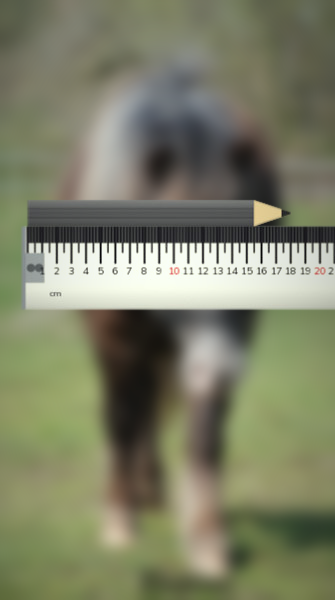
18 cm
